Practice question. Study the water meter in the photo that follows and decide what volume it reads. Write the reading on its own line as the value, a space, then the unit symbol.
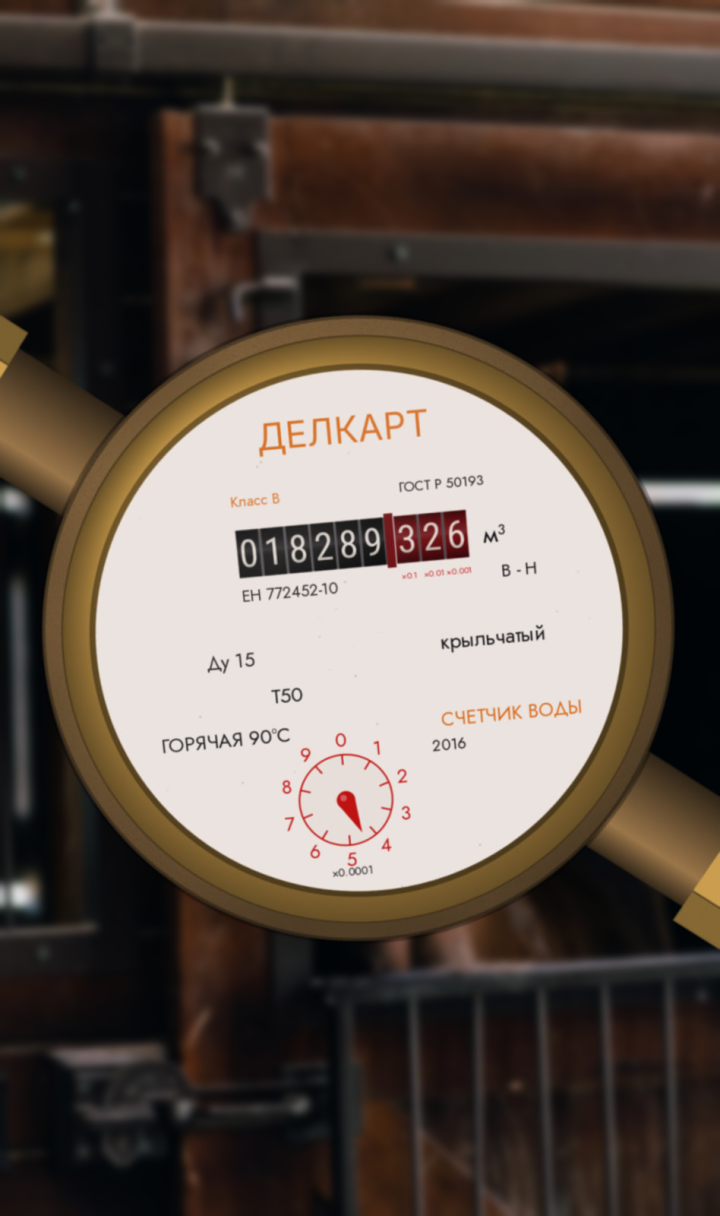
18289.3264 m³
